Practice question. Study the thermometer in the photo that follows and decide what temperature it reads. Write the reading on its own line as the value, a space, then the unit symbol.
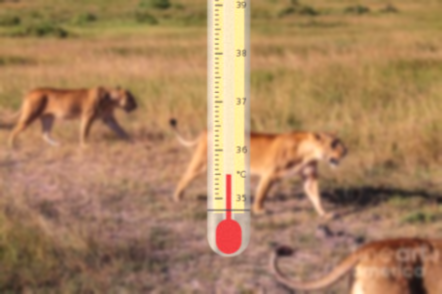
35.5 °C
